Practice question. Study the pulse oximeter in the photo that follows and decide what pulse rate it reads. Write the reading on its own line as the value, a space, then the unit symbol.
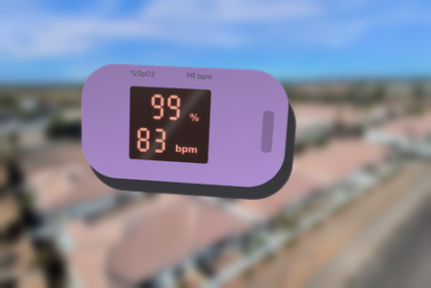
83 bpm
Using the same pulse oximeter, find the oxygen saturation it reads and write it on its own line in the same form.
99 %
